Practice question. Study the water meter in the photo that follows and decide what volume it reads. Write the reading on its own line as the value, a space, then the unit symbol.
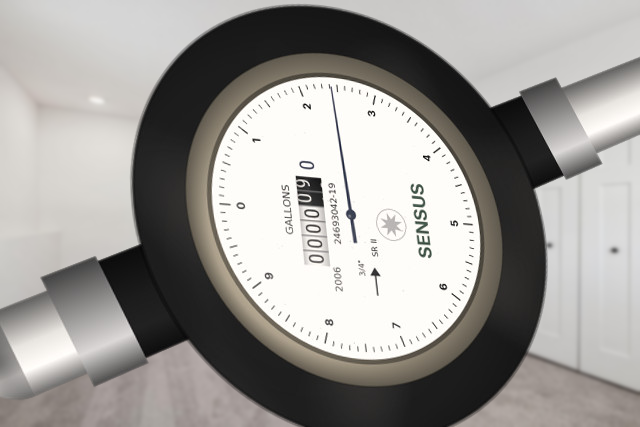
92.4 gal
